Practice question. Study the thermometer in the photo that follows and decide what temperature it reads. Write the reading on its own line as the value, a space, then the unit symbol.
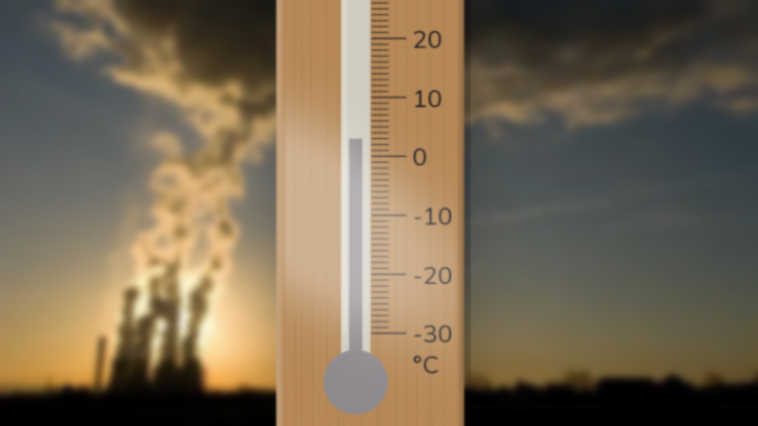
3 °C
